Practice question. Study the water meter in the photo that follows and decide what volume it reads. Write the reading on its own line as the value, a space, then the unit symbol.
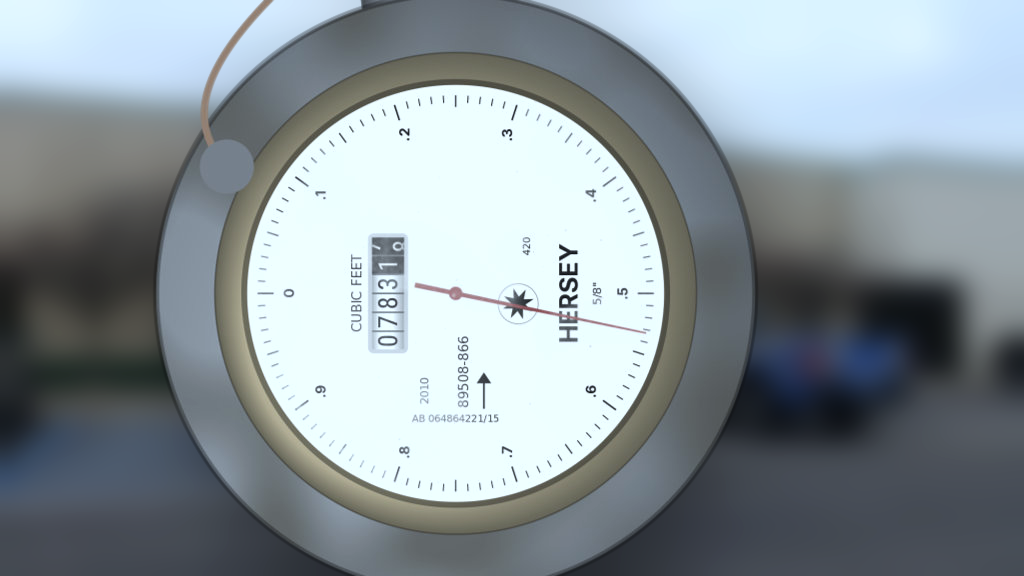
78317.53 ft³
